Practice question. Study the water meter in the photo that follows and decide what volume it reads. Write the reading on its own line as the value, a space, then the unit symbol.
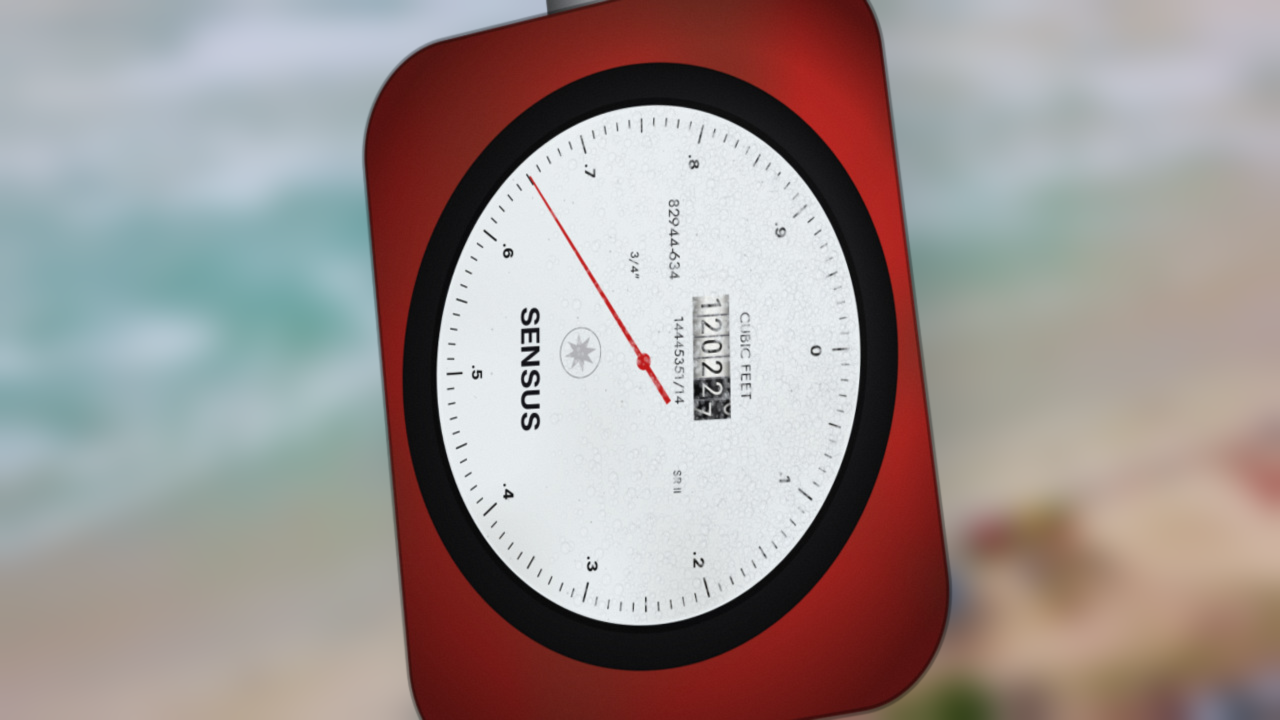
120226.65 ft³
